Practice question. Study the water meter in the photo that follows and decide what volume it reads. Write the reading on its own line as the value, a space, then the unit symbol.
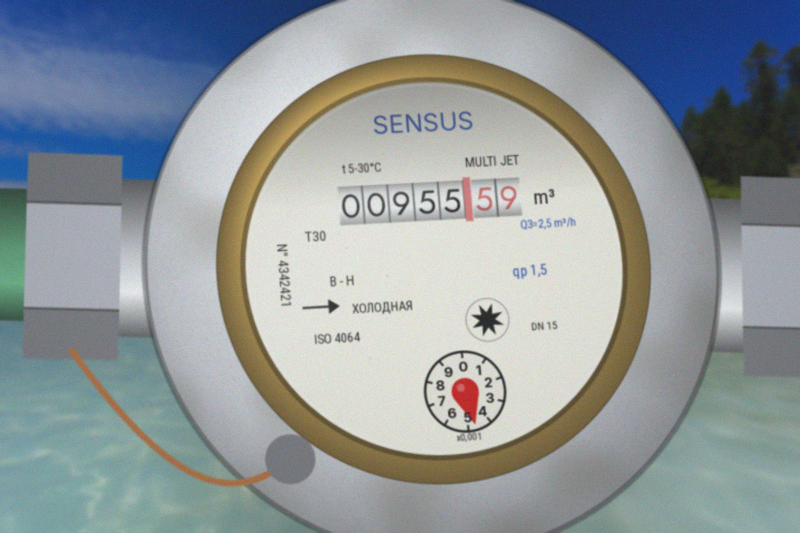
955.594 m³
